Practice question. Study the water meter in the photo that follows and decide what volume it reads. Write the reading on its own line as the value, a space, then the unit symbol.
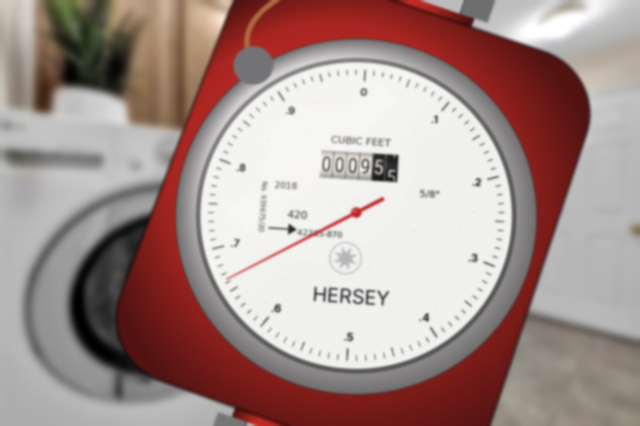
954.66 ft³
